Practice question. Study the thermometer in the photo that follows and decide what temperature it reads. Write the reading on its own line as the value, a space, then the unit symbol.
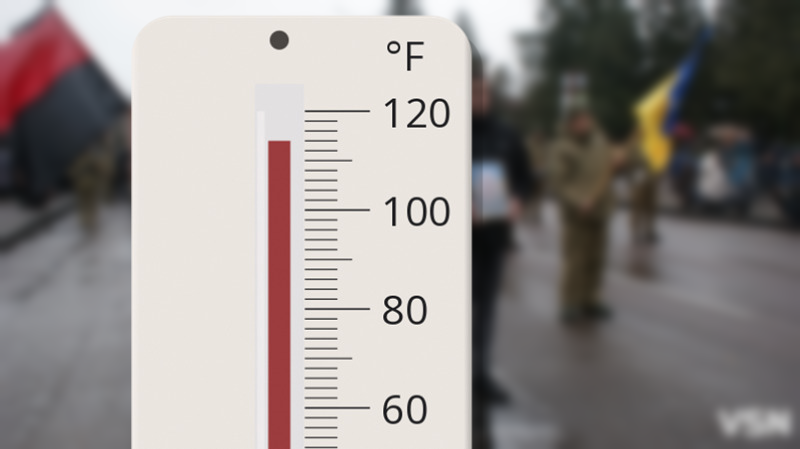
114 °F
